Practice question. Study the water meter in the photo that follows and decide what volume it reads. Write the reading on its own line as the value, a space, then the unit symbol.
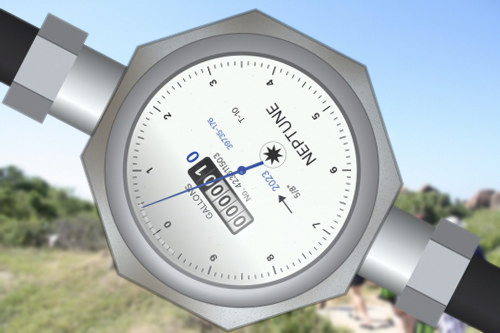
10.4 gal
